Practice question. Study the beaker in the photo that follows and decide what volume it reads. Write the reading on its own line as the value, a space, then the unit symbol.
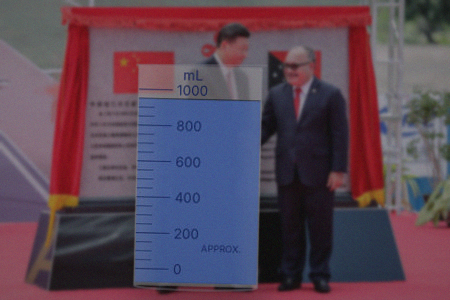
950 mL
